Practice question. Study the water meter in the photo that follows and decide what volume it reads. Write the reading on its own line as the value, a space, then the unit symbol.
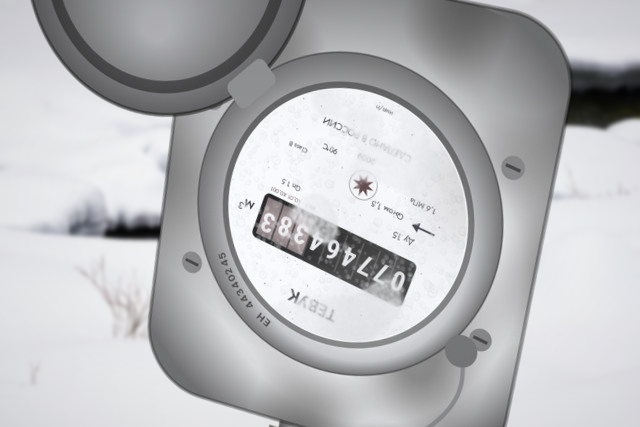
77464.383 m³
